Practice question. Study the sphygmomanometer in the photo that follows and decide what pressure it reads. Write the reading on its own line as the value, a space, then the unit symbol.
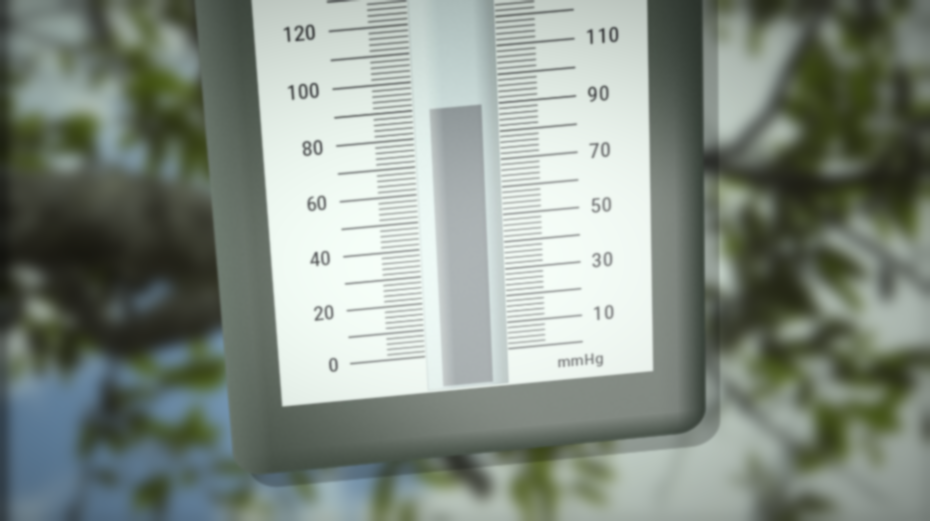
90 mmHg
